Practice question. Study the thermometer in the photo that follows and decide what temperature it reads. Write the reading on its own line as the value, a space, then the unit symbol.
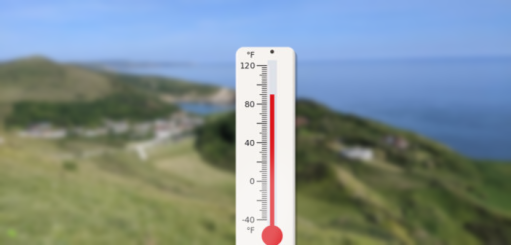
90 °F
